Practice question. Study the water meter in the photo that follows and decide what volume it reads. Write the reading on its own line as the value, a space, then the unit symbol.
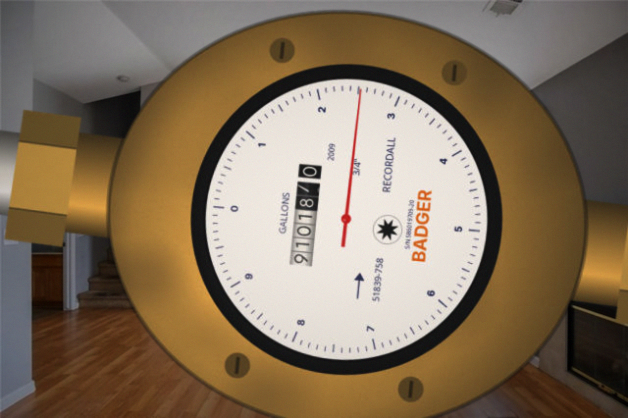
9101872.5 gal
